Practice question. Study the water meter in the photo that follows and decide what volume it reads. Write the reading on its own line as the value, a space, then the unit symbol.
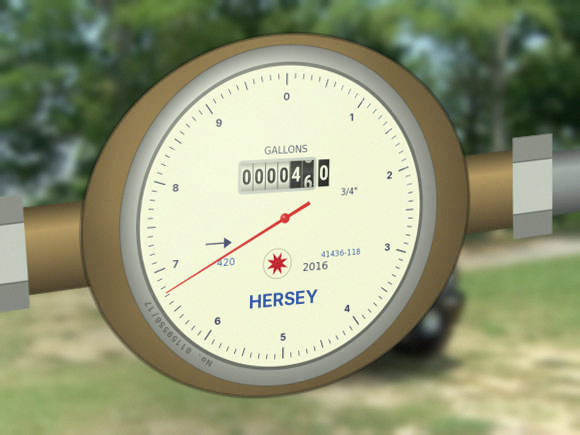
456.7 gal
